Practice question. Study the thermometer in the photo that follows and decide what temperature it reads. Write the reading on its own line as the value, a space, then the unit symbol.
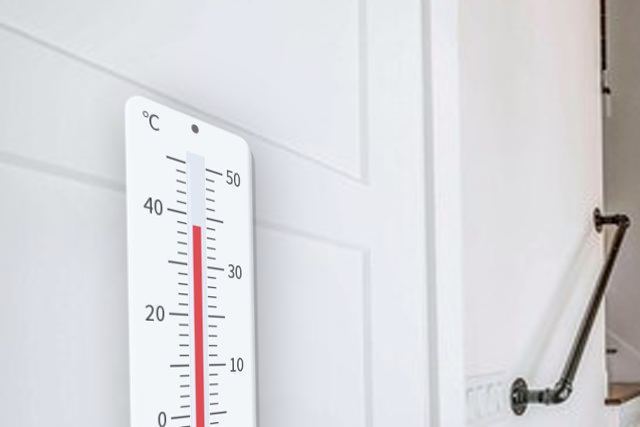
38 °C
